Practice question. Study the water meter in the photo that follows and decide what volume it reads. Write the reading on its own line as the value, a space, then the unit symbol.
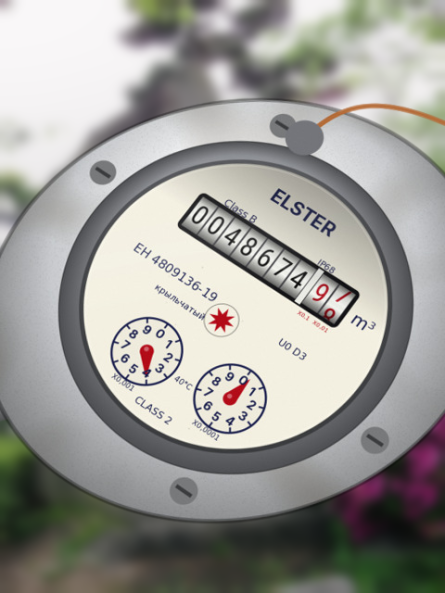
48674.9740 m³
